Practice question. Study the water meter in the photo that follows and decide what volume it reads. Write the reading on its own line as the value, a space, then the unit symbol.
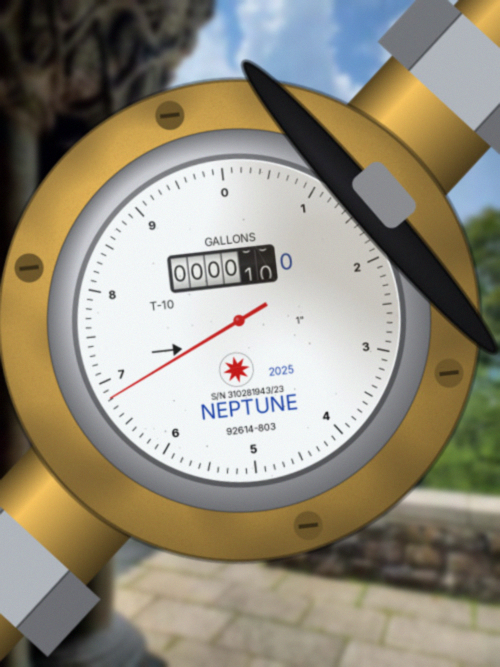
96.8 gal
